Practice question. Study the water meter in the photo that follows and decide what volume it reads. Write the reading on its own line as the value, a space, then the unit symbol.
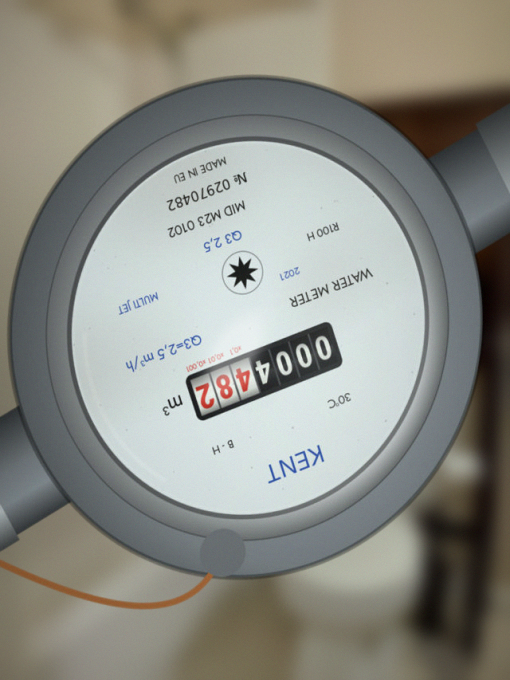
4.482 m³
